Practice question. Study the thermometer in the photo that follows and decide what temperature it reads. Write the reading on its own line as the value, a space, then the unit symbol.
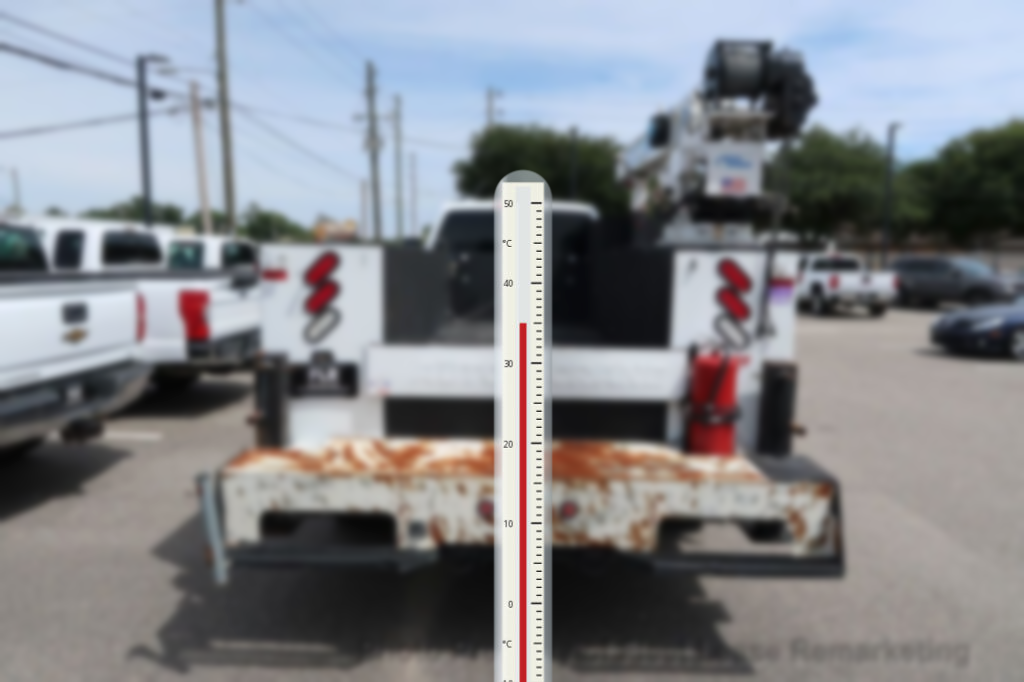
35 °C
